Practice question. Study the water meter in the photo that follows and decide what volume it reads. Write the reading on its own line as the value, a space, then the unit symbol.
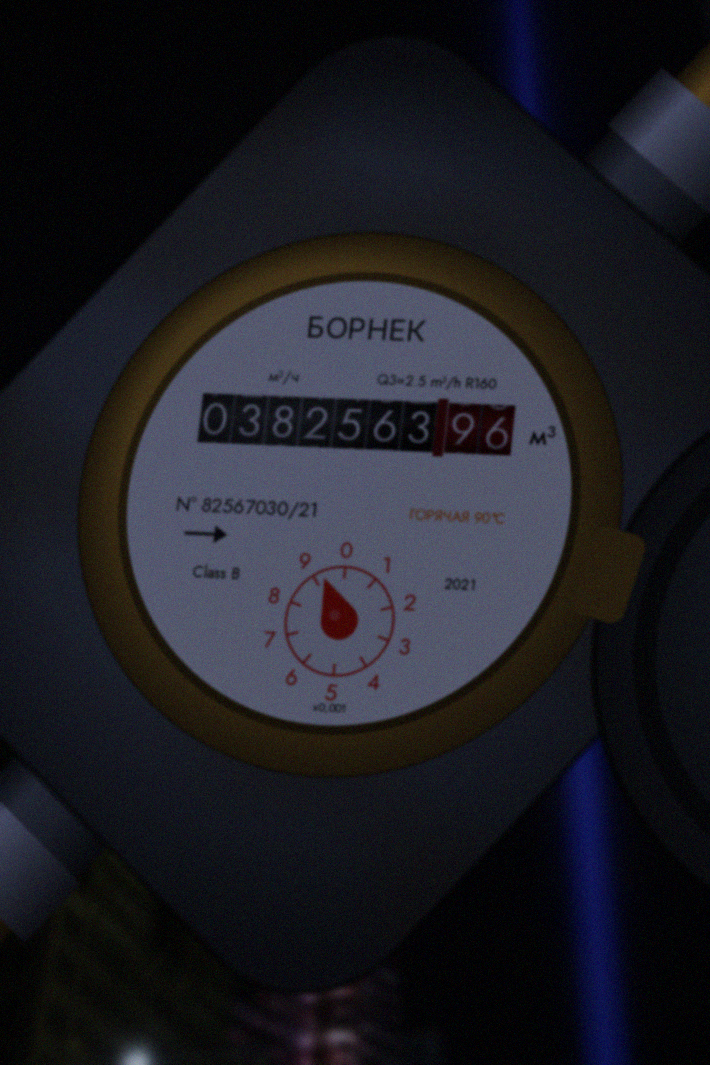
382563.959 m³
